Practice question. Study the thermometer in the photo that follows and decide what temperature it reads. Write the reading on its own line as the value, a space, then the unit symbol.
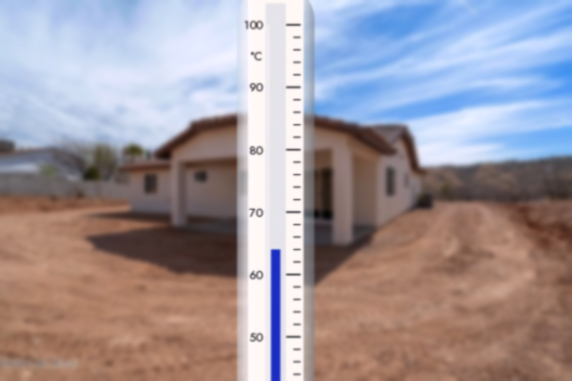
64 °C
